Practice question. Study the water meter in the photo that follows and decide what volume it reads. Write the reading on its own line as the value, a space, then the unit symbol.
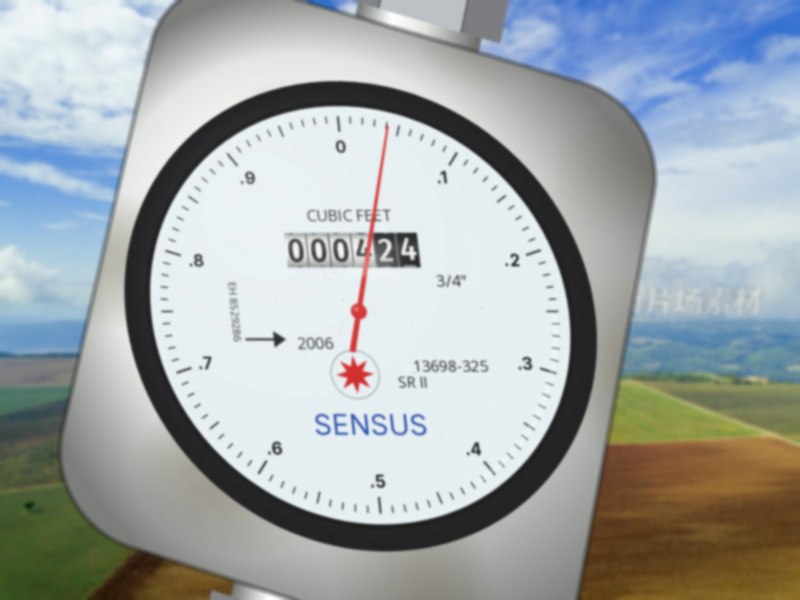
424.04 ft³
